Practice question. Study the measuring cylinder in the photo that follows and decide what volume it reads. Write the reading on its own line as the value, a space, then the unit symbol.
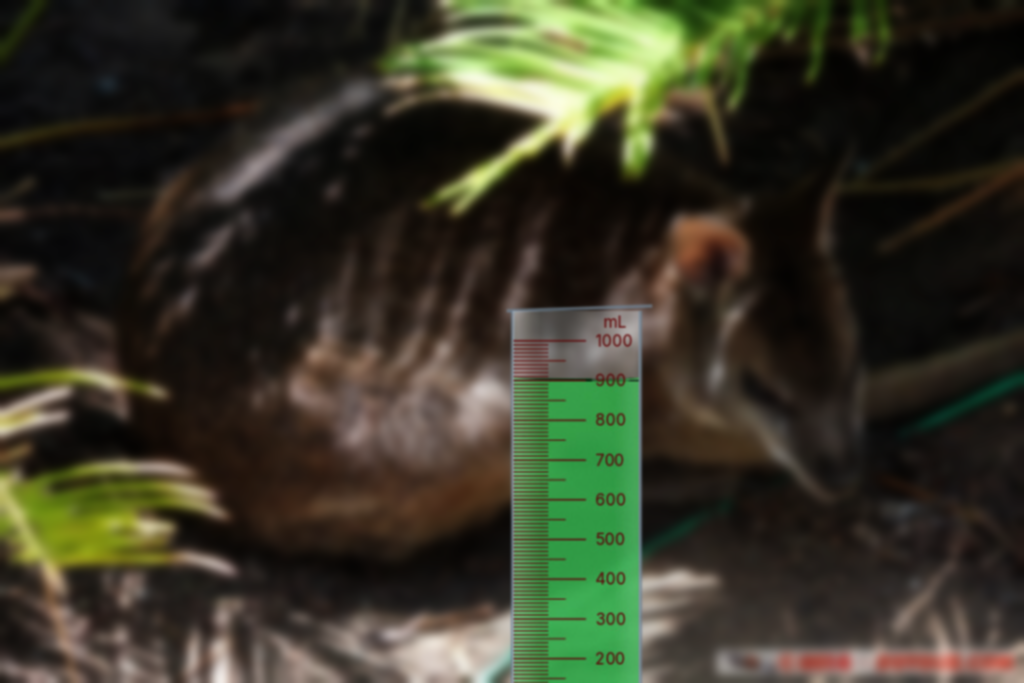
900 mL
